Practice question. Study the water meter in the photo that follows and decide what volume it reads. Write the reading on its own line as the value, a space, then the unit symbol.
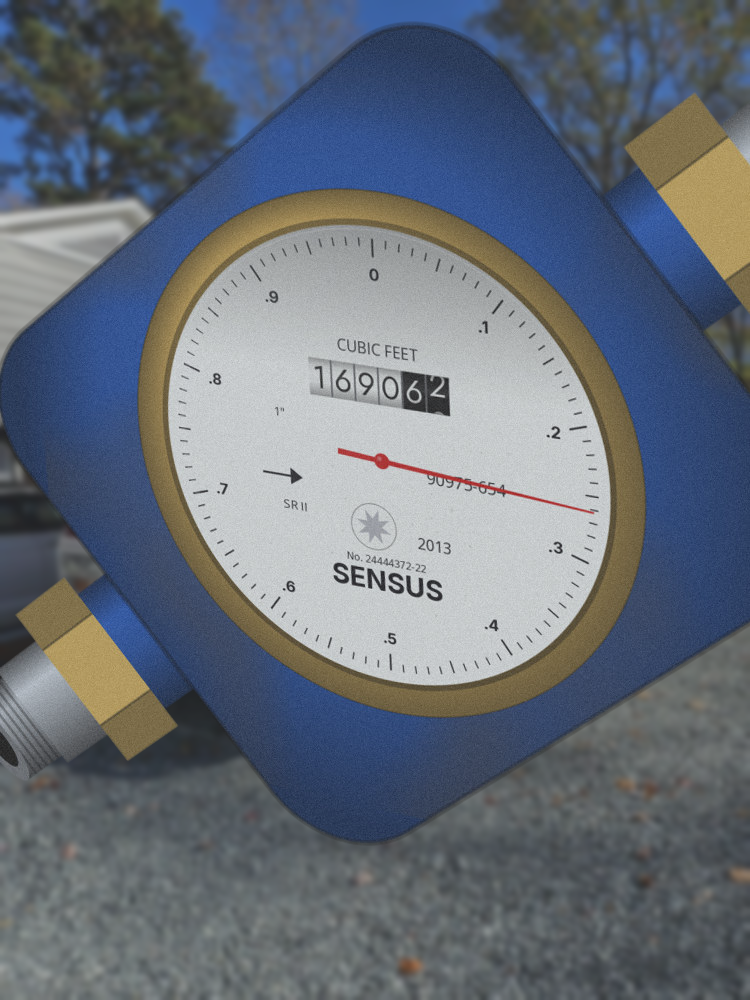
169062.26 ft³
